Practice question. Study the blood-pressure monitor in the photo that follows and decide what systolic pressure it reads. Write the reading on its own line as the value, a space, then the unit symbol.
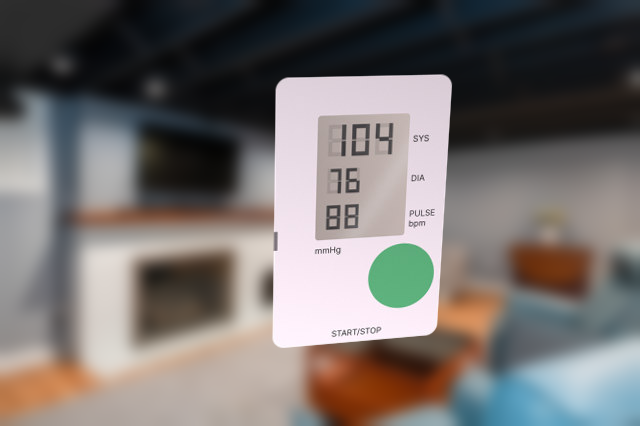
104 mmHg
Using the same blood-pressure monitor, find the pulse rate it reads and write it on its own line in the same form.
88 bpm
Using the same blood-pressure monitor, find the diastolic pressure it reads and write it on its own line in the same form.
76 mmHg
